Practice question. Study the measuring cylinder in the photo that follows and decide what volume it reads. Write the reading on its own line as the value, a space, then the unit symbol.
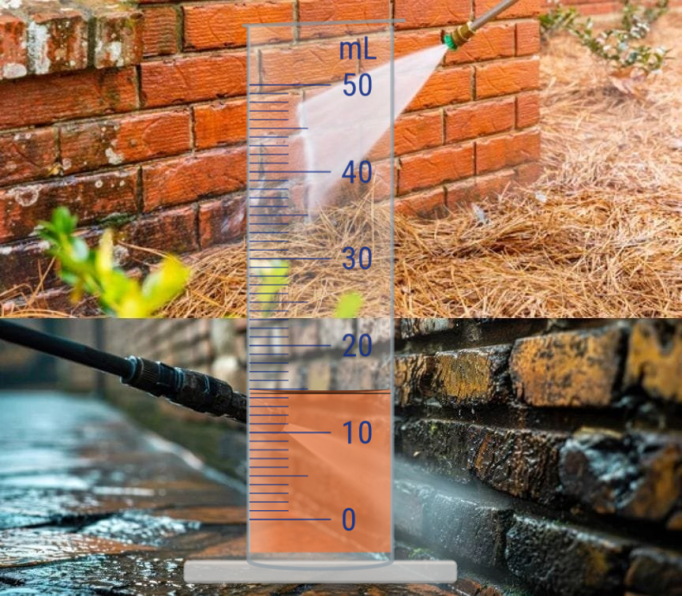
14.5 mL
